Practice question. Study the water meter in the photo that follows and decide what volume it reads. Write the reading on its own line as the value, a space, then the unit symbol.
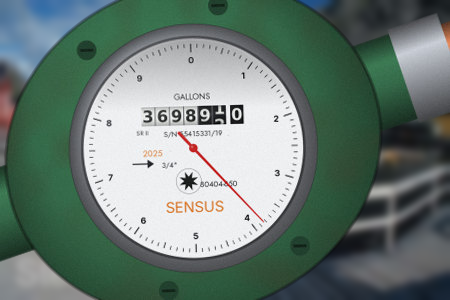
3698913.8 gal
